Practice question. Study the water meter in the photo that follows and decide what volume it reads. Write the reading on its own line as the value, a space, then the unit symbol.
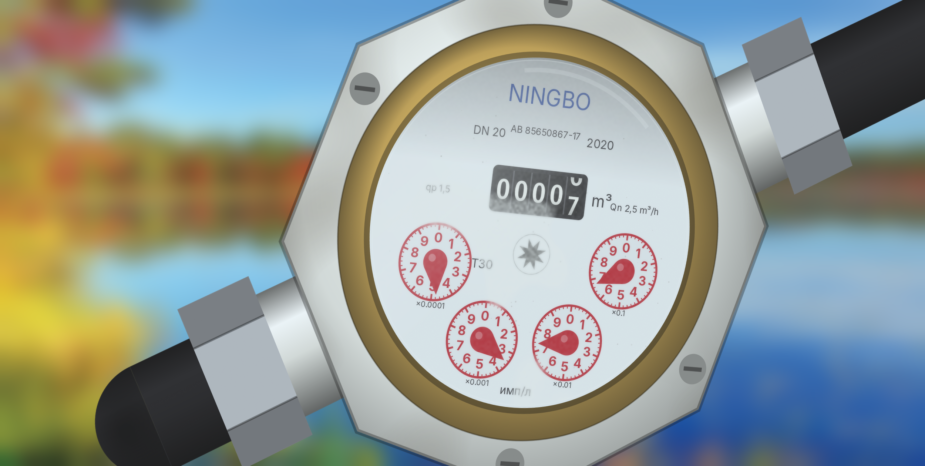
6.6734 m³
